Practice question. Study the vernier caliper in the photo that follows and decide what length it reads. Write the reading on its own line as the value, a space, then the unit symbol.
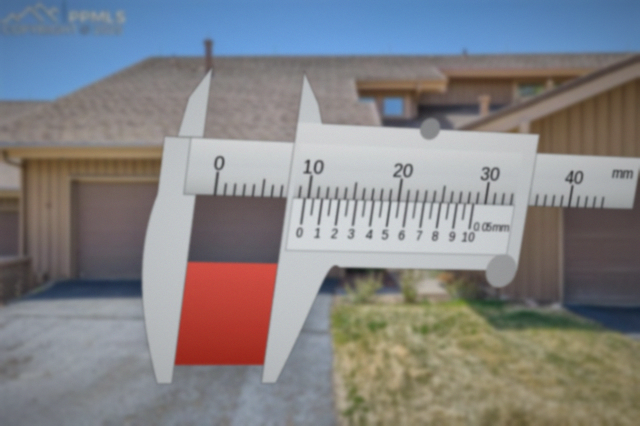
9.6 mm
